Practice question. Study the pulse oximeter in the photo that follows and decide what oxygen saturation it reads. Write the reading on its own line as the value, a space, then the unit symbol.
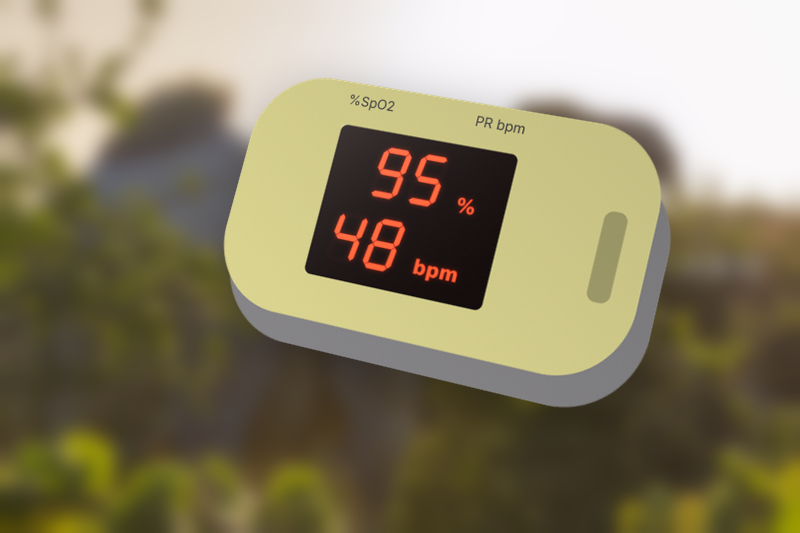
95 %
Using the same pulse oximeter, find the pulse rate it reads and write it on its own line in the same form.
48 bpm
